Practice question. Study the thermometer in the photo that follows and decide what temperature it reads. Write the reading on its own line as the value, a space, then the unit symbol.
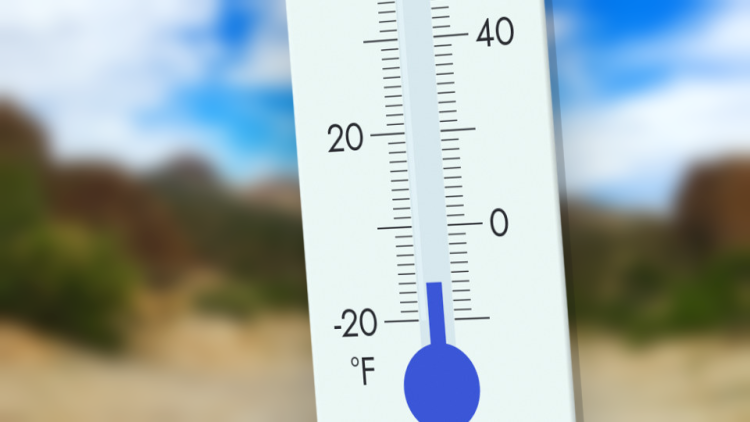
-12 °F
